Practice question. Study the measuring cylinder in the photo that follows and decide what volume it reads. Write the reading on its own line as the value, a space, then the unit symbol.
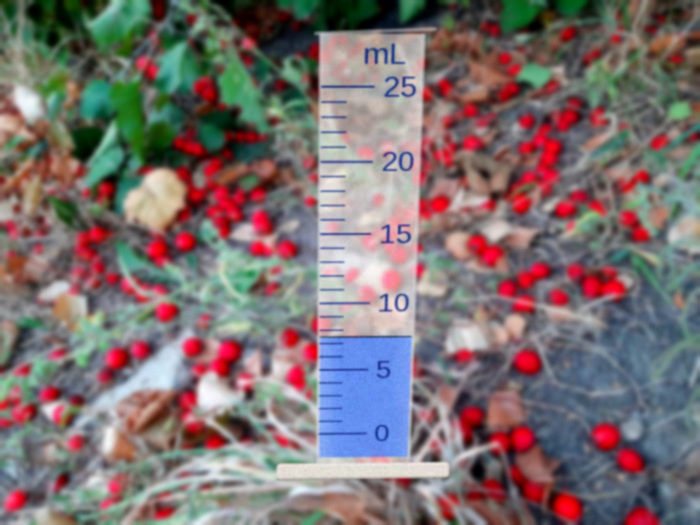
7.5 mL
